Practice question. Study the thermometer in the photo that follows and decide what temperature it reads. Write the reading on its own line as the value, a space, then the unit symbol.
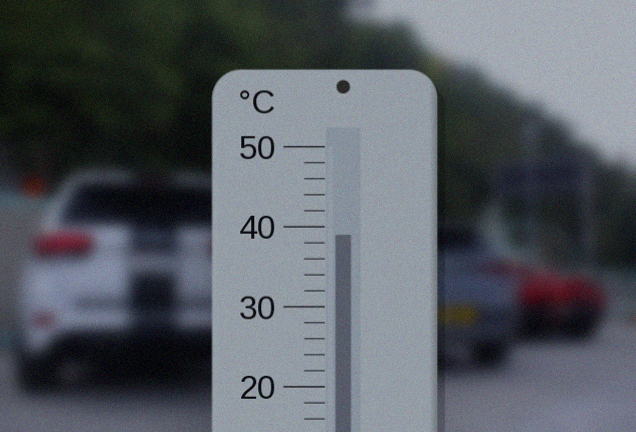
39 °C
